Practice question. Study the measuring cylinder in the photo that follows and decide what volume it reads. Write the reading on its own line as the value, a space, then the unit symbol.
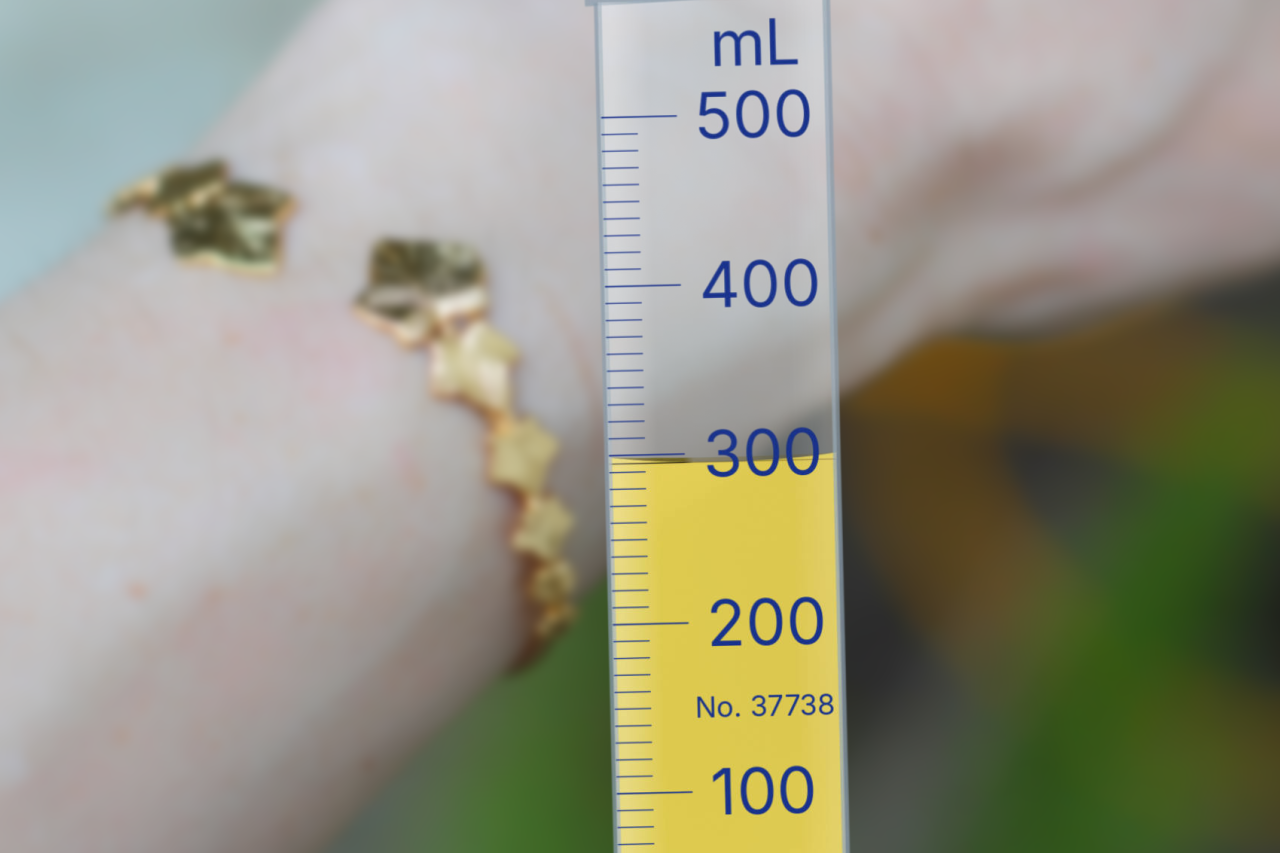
295 mL
